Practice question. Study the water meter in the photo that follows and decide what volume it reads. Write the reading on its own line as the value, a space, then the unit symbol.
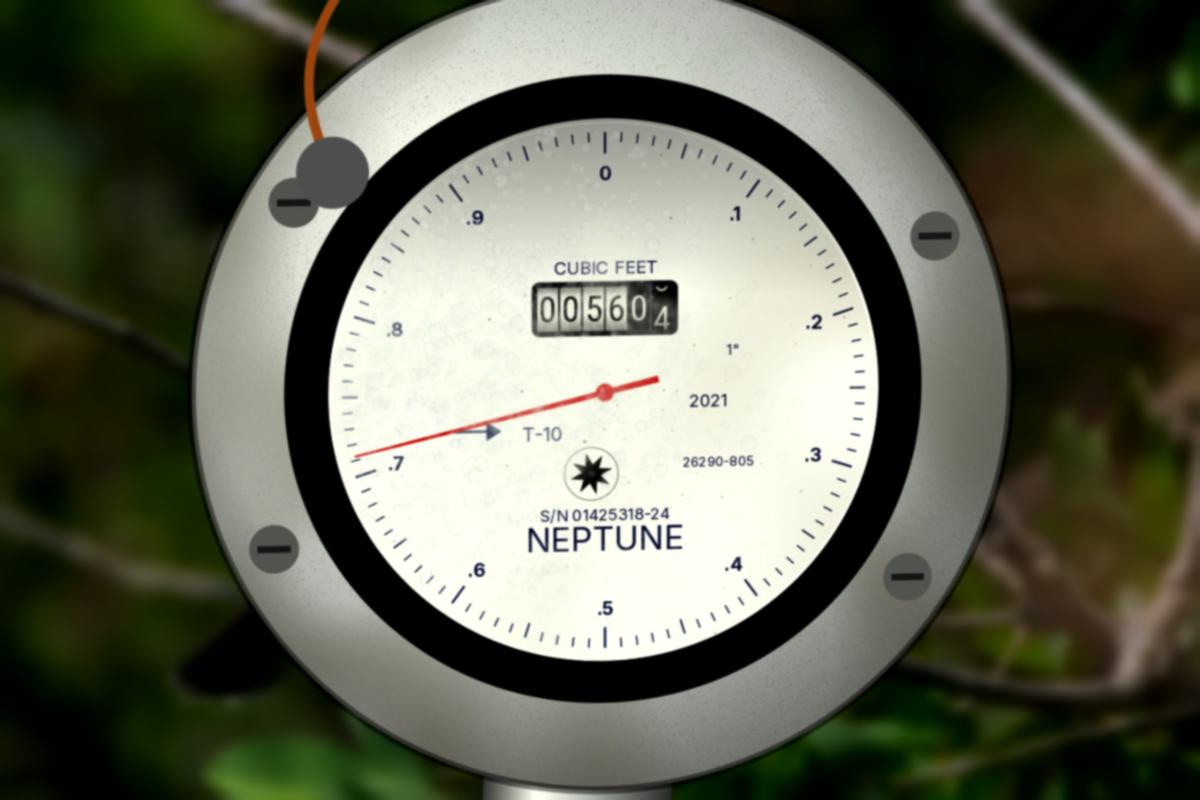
5603.71 ft³
